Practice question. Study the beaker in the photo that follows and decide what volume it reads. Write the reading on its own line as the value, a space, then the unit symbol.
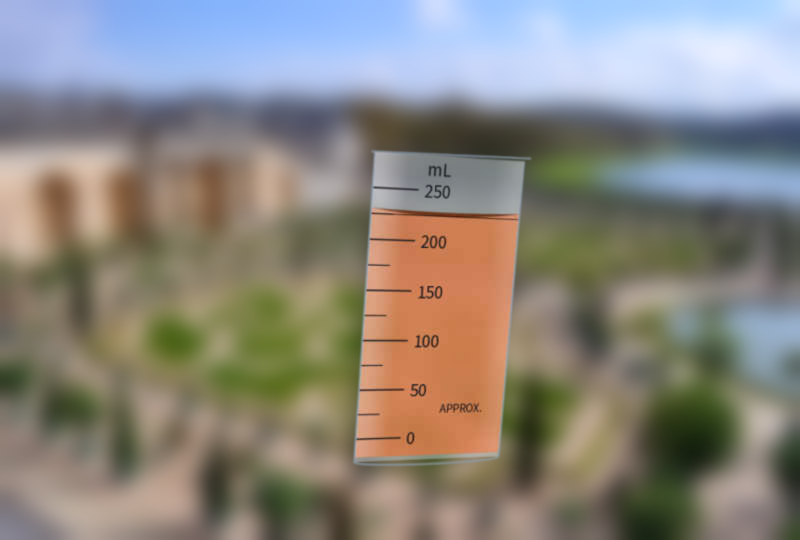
225 mL
